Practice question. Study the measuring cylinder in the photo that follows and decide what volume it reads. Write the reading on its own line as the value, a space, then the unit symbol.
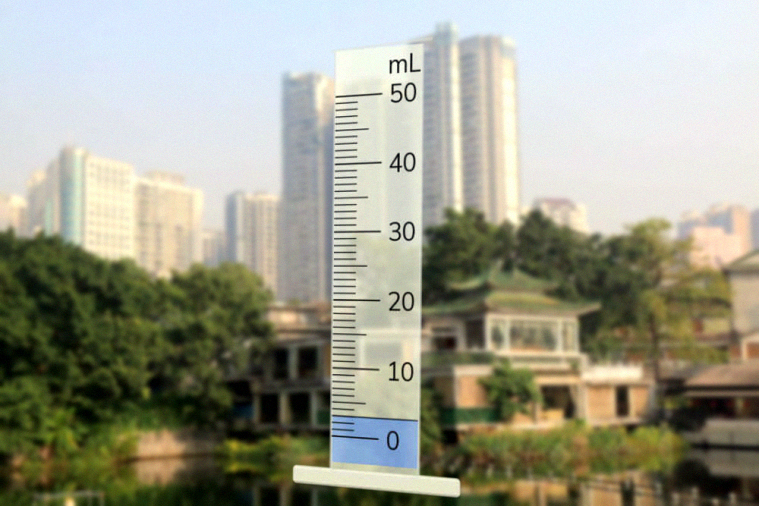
3 mL
